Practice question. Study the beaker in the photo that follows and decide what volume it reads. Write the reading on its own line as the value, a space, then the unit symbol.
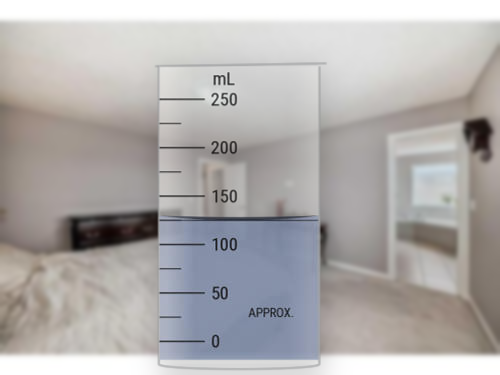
125 mL
